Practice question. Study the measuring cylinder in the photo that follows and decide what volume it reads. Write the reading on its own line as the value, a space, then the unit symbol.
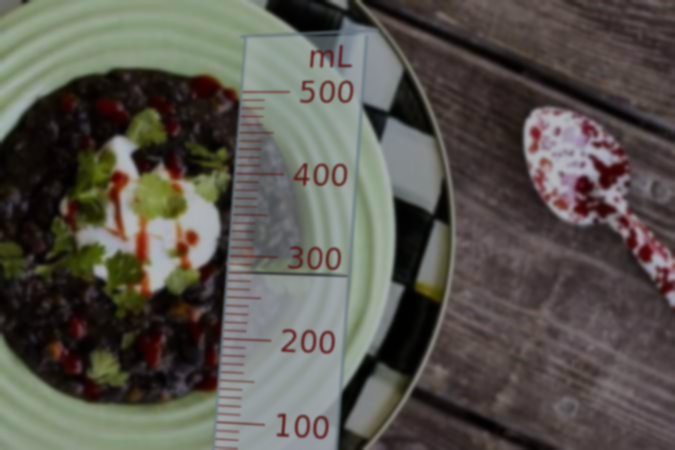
280 mL
